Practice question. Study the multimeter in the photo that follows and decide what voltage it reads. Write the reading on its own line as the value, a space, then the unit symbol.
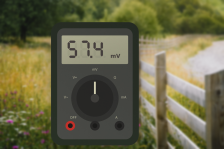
57.4 mV
